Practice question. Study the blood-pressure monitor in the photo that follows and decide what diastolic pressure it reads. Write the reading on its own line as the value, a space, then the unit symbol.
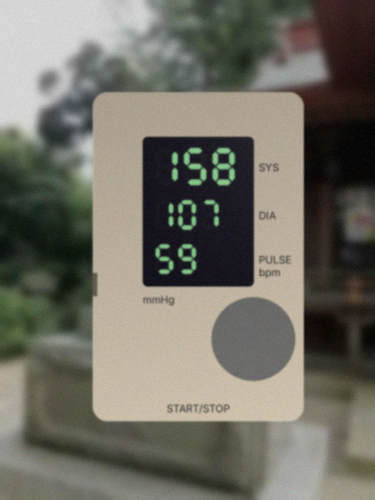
107 mmHg
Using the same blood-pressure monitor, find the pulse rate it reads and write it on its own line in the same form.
59 bpm
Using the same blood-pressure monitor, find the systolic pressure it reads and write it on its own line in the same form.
158 mmHg
